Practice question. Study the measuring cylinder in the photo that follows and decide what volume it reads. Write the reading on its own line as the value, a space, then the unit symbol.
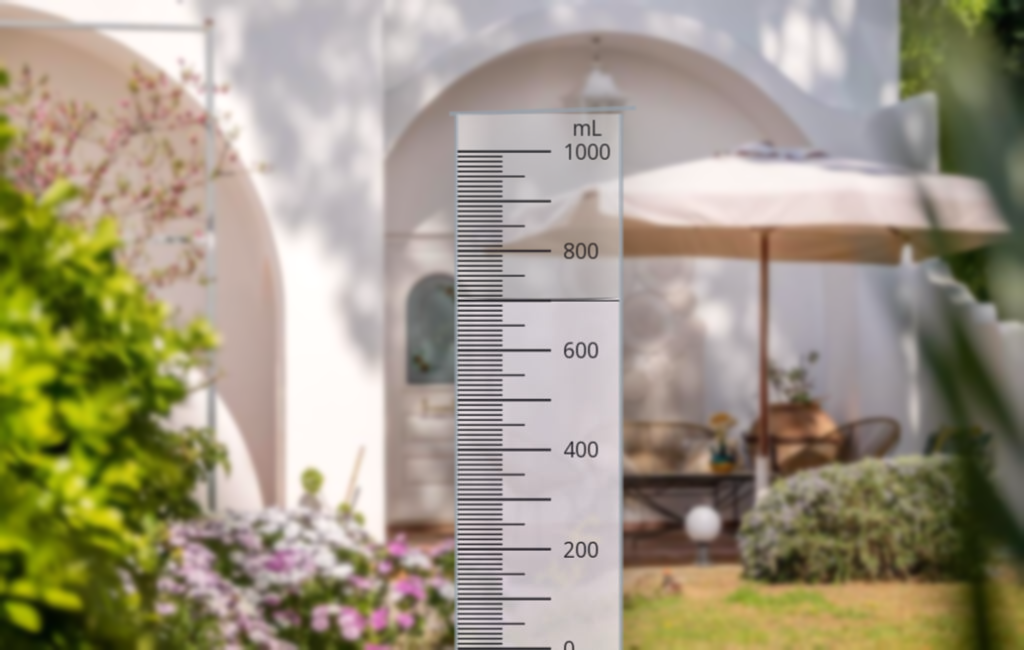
700 mL
